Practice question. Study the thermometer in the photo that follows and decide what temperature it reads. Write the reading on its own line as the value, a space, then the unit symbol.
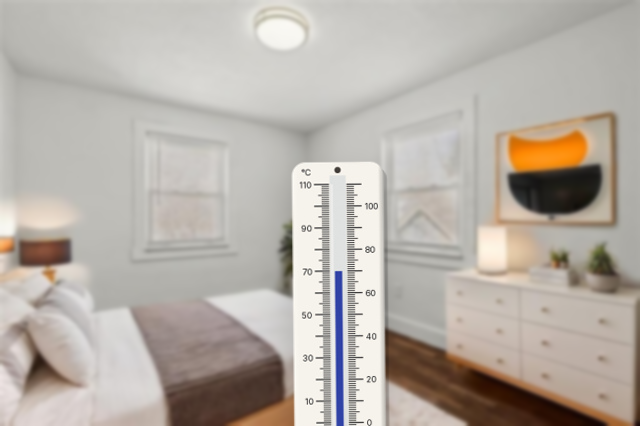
70 °C
